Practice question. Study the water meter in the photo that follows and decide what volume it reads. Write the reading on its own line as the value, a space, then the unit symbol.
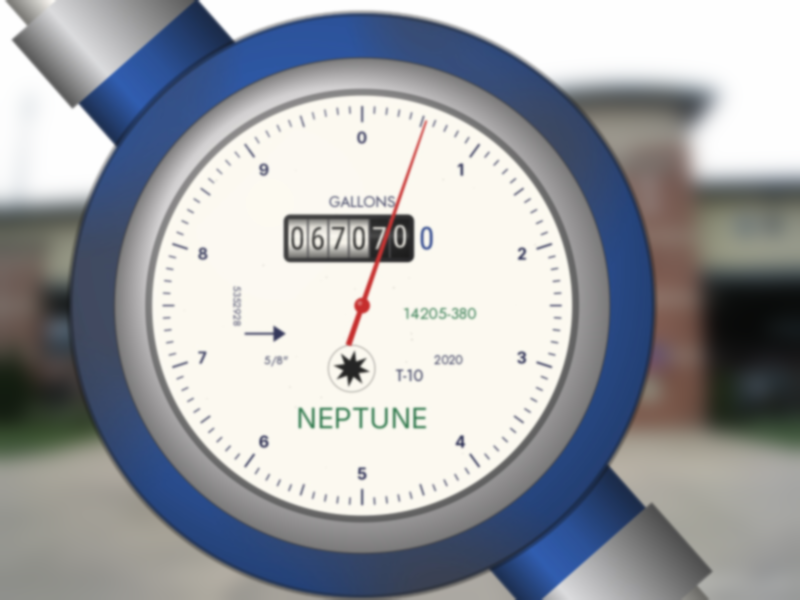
670700.5 gal
